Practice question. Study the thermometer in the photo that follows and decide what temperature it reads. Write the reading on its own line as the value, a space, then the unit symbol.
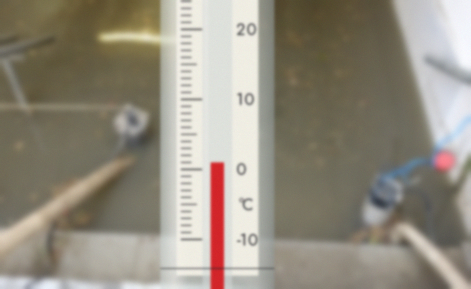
1 °C
